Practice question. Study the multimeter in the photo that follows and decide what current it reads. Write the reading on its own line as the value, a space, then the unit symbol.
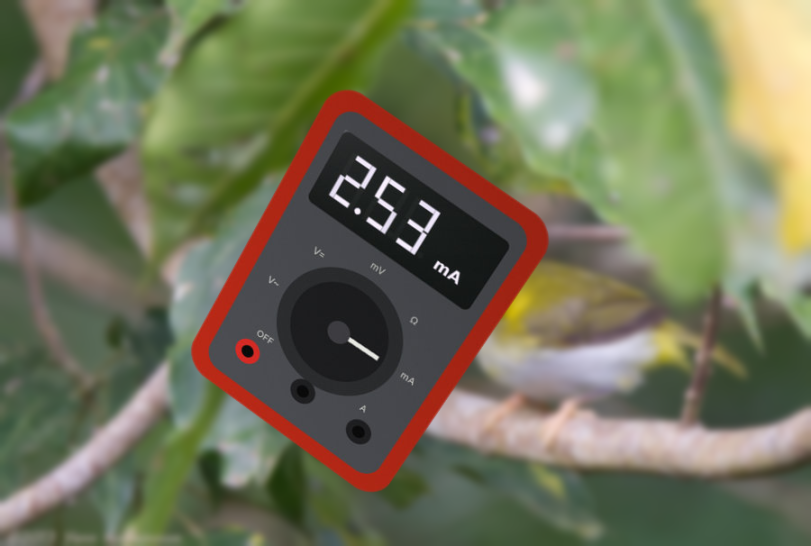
2.53 mA
